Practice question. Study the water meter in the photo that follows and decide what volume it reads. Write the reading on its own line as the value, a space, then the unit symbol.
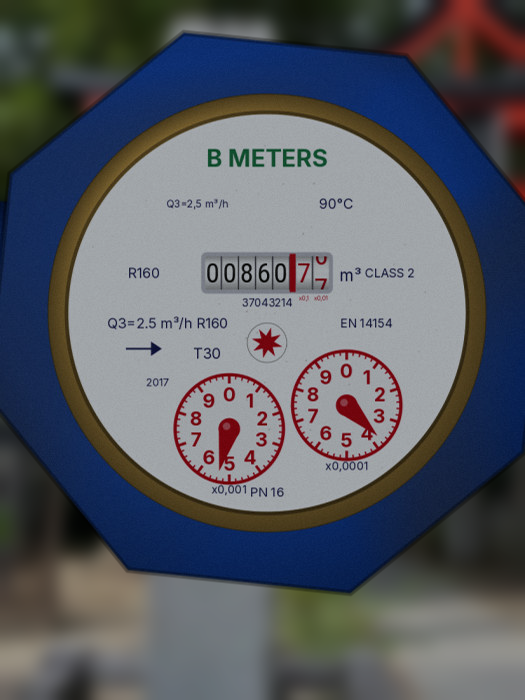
860.7653 m³
